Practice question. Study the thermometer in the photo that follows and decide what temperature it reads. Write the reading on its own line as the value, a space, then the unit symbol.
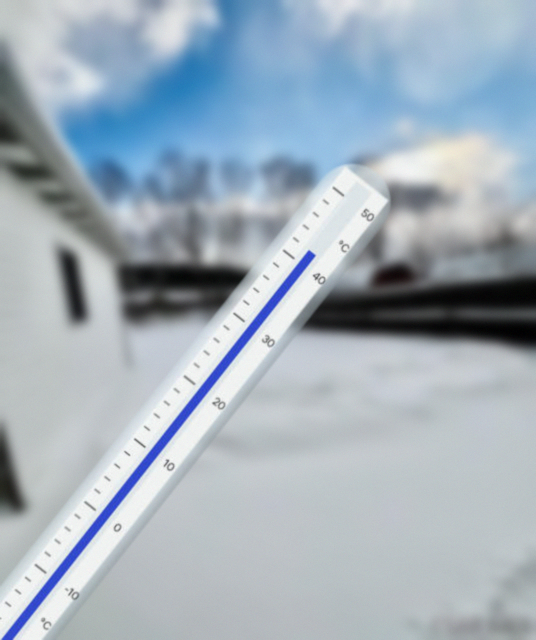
42 °C
